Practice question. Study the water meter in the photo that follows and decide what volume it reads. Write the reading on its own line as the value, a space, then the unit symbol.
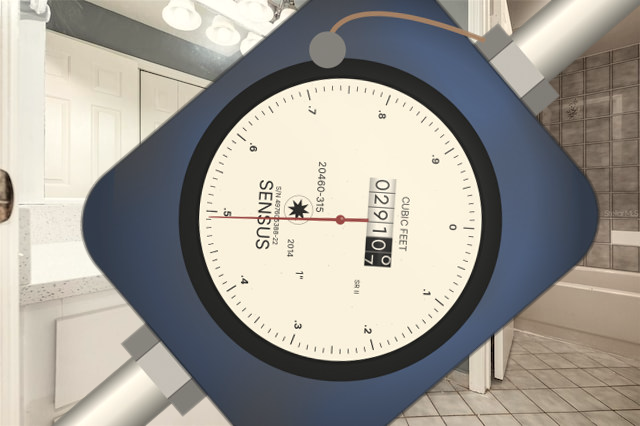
29106.49 ft³
